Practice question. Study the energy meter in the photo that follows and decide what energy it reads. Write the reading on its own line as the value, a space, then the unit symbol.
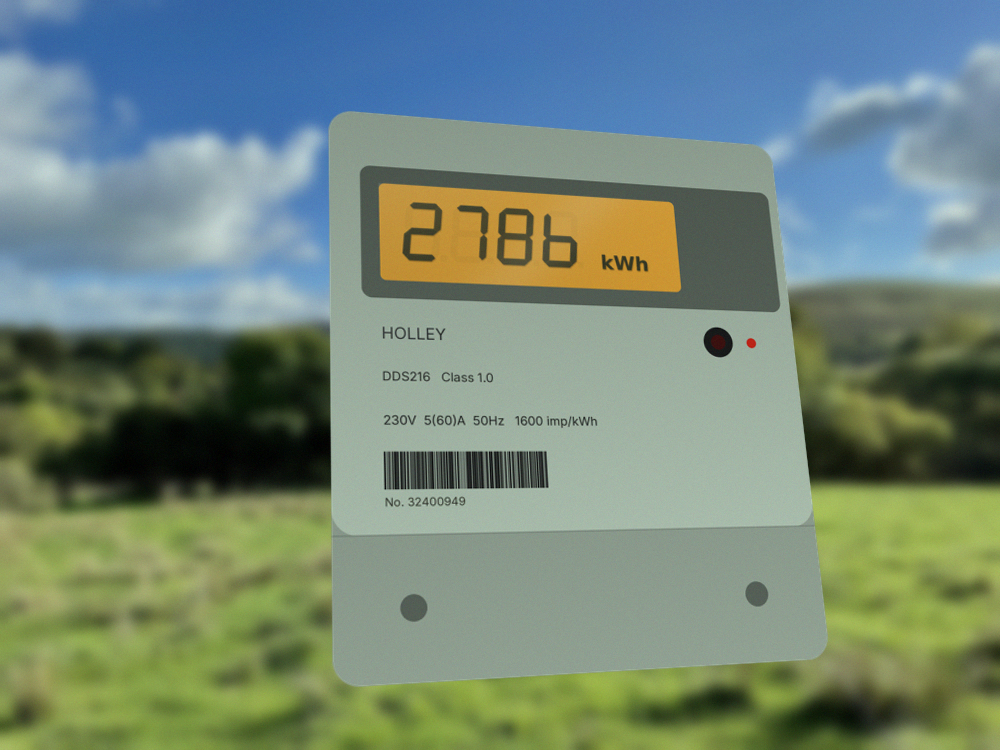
2786 kWh
